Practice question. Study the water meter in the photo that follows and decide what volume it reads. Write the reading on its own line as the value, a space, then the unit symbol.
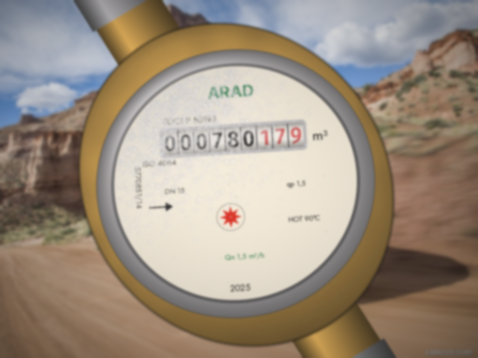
780.179 m³
